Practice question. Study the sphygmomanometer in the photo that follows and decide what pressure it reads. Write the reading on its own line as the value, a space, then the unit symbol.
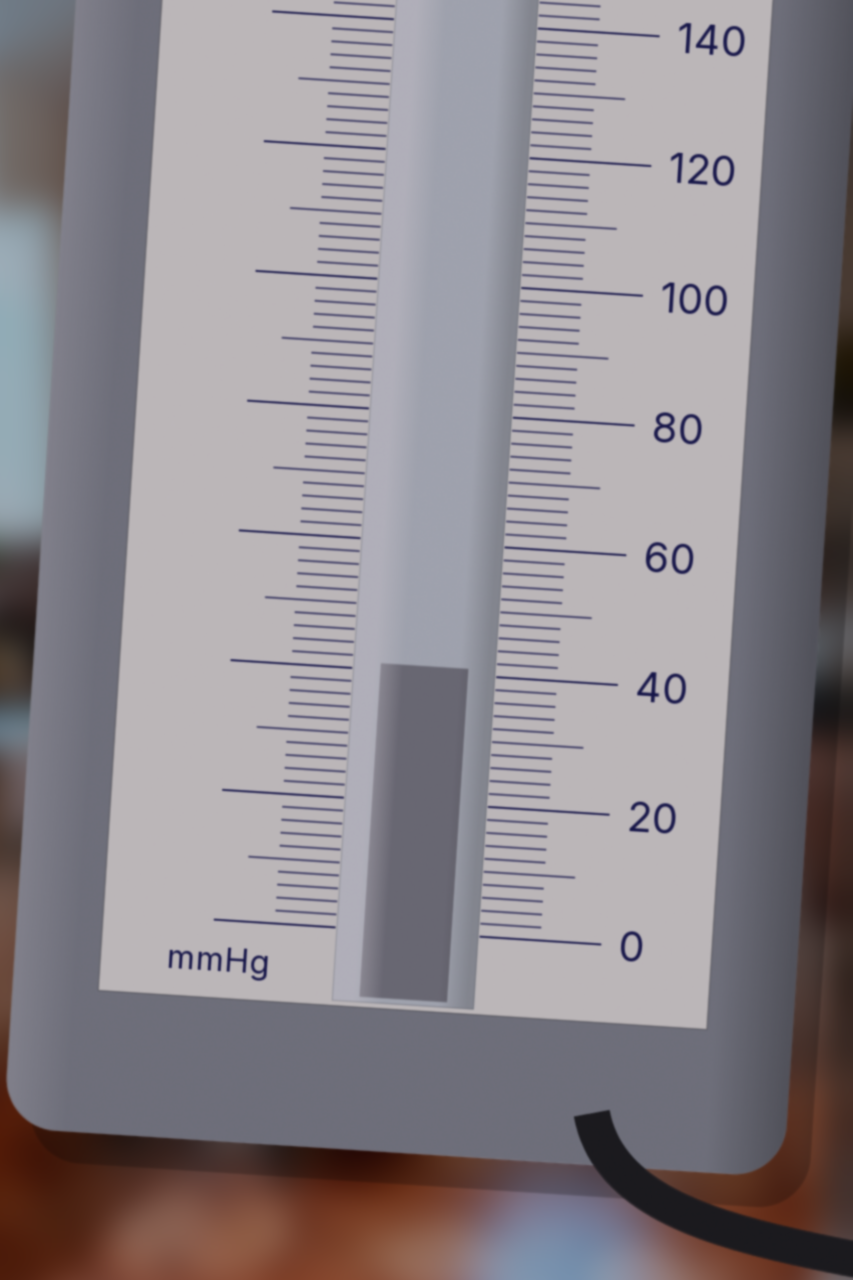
41 mmHg
